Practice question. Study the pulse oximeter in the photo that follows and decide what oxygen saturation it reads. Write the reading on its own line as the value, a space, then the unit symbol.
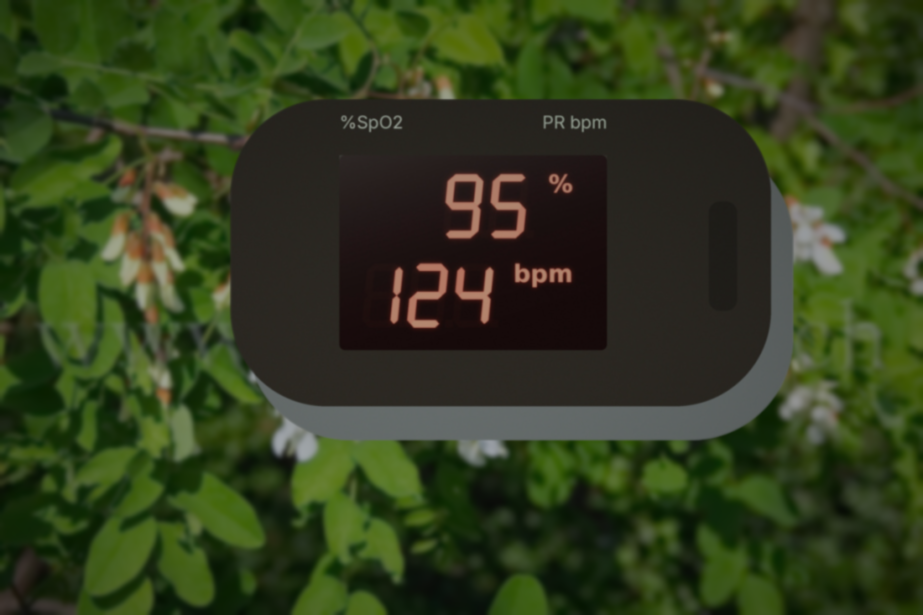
95 %
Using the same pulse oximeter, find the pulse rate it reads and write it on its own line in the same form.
124 bpm
